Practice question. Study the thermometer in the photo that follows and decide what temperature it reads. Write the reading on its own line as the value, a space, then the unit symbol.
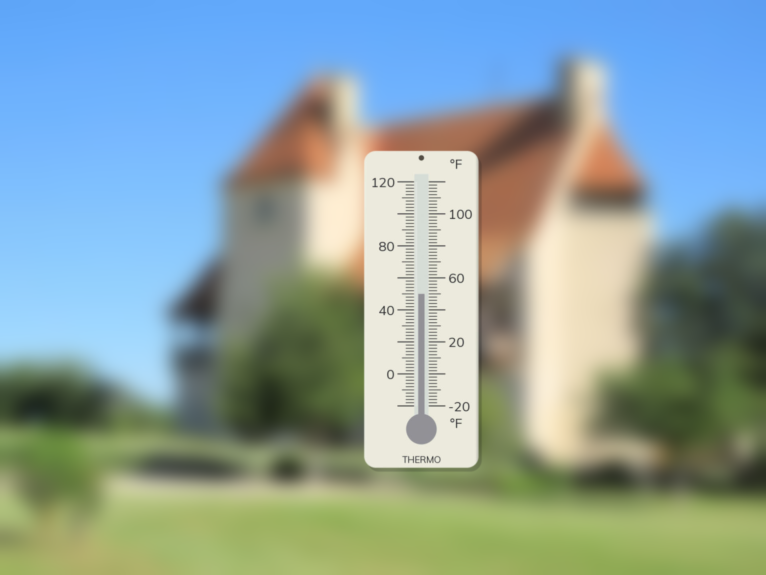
50 °F
